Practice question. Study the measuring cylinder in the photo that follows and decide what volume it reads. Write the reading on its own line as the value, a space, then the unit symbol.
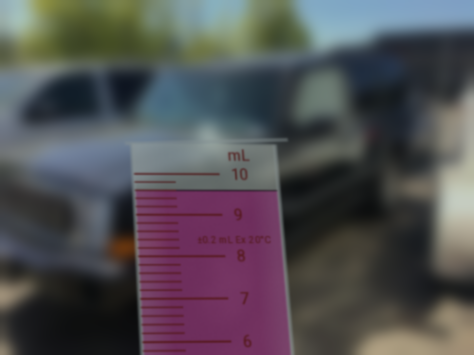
9.6 mL
